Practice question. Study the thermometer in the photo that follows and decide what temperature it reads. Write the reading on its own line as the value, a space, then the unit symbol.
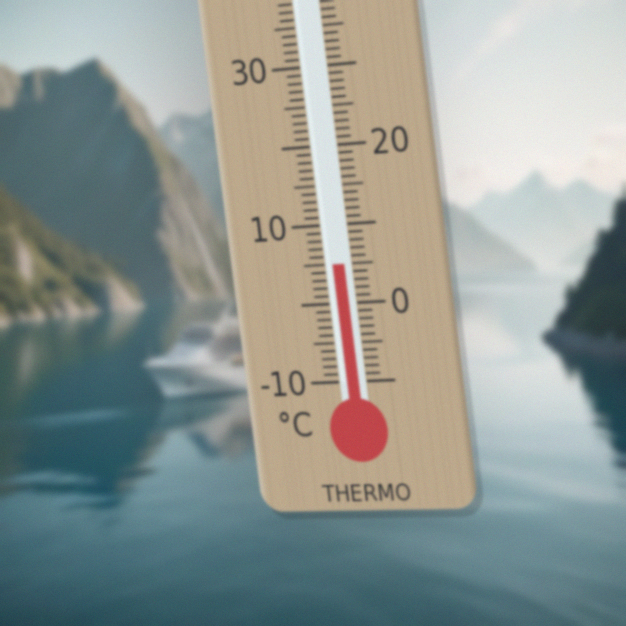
5 °C
